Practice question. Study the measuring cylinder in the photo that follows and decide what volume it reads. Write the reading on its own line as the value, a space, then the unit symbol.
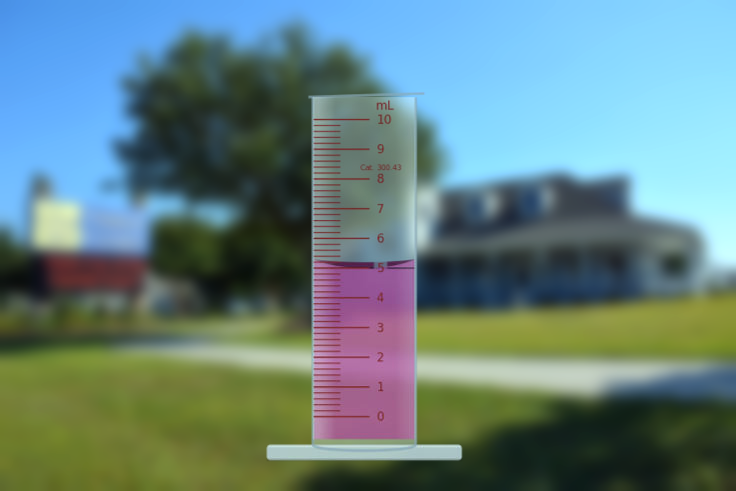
5 mL
